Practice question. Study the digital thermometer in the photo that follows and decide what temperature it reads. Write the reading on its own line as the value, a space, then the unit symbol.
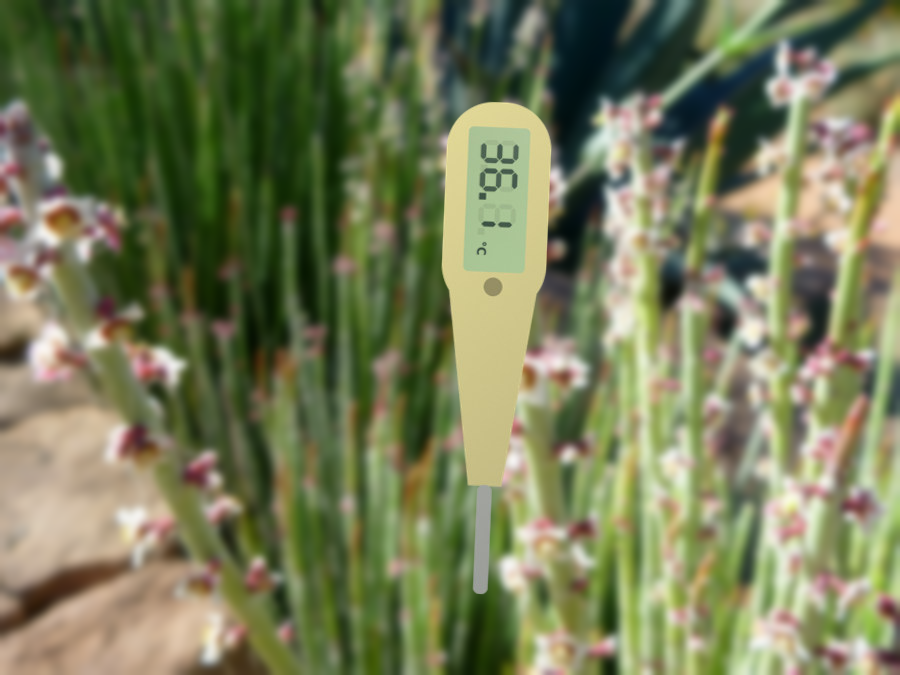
36.1 °C
